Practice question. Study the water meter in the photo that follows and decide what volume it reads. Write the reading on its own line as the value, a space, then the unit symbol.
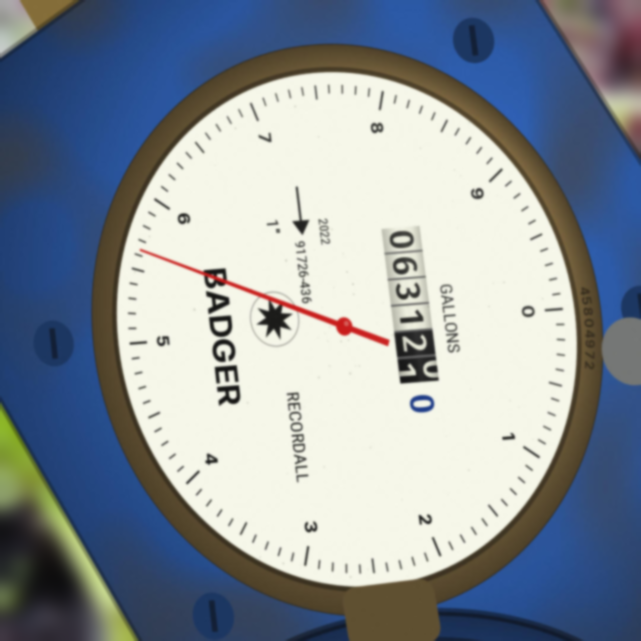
631205.6 gal
